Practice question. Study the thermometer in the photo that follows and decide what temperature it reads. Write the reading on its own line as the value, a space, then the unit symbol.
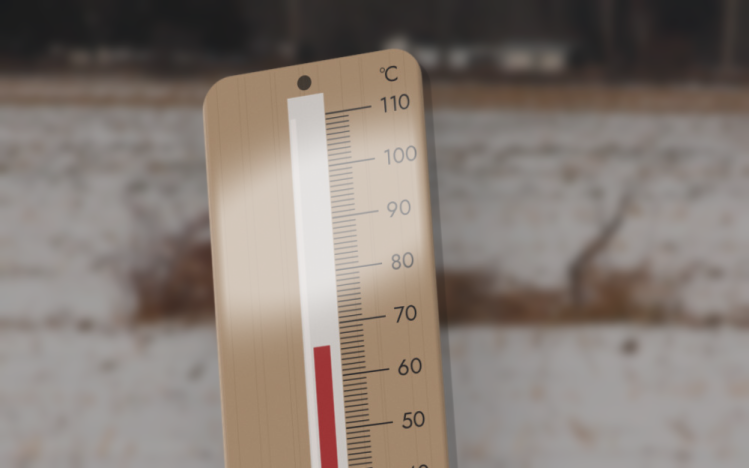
66 °C
